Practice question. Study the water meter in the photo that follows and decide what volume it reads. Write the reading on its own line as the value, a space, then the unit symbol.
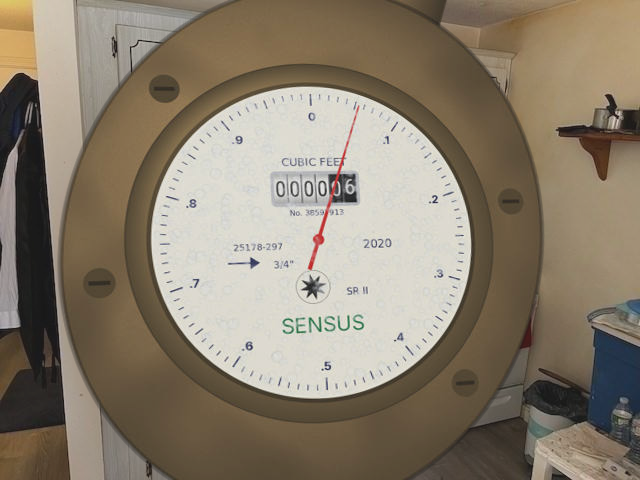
6.05 ft³
